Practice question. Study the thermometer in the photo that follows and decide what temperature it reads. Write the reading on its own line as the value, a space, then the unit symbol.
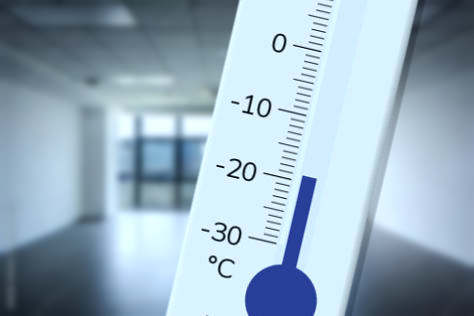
-19 °C
